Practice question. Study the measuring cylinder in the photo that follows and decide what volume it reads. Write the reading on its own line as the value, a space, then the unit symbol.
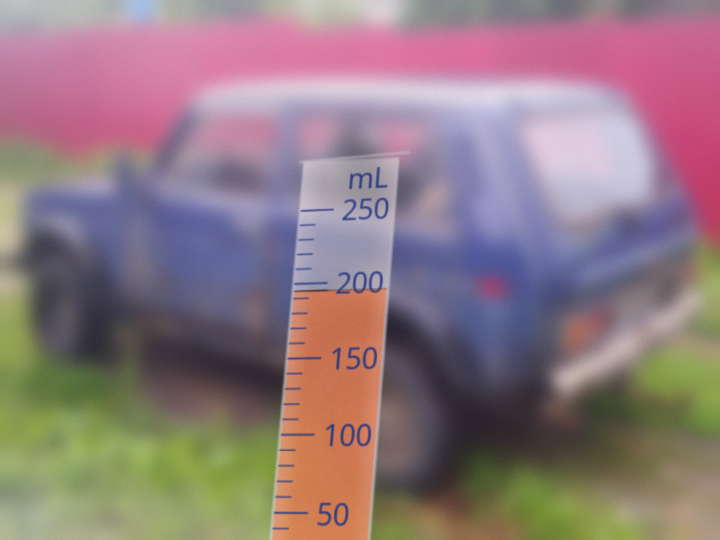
195 mL
